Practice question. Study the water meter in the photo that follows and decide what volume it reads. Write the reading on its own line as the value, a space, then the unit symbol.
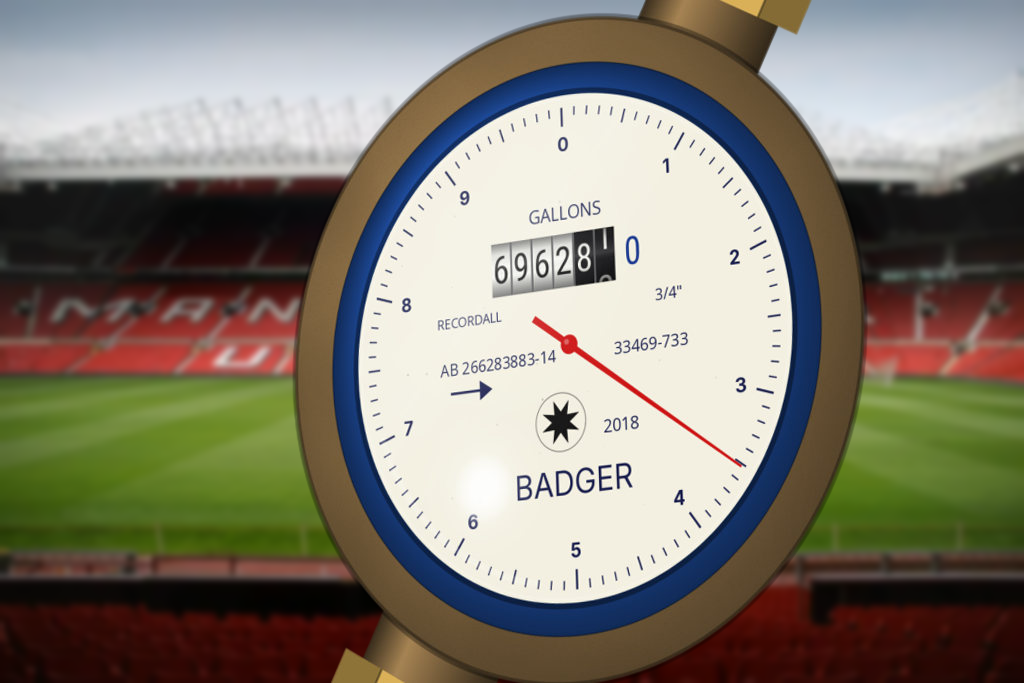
6962813.5 gal
